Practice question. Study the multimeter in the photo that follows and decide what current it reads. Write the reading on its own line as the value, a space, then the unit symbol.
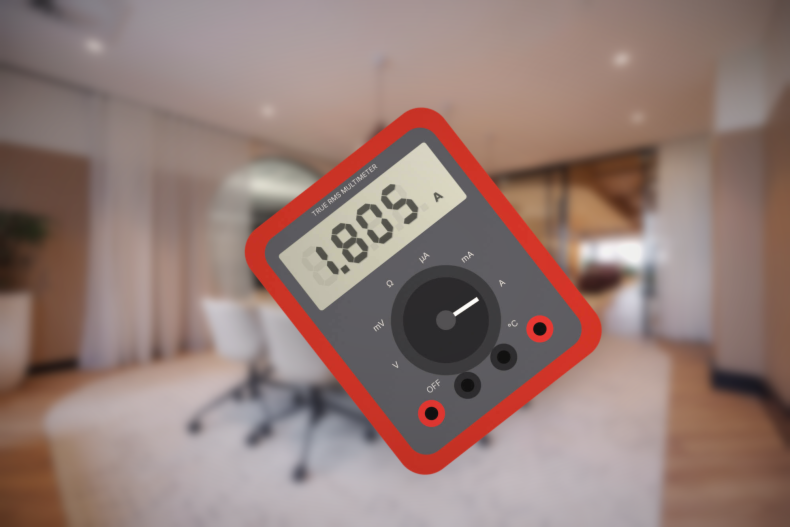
1.805 A
